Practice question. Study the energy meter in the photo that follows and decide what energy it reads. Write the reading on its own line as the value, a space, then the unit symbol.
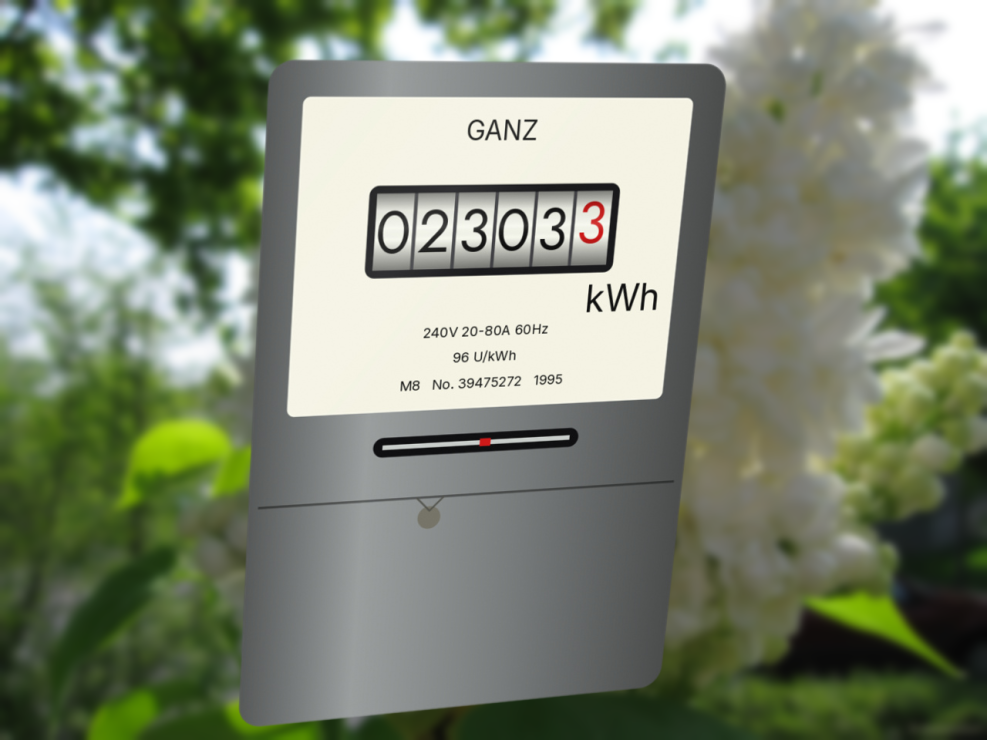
2303.3 kWh
